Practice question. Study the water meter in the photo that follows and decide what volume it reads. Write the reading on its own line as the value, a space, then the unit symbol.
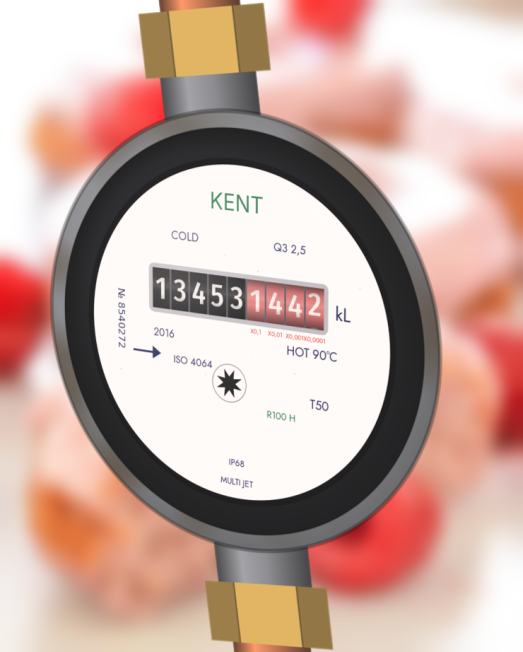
13453.1442 kL
